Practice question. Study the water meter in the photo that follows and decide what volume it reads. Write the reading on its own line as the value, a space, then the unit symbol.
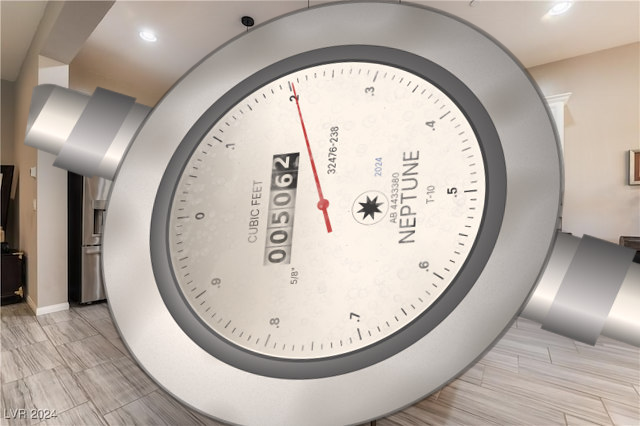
5062.20 ft³
